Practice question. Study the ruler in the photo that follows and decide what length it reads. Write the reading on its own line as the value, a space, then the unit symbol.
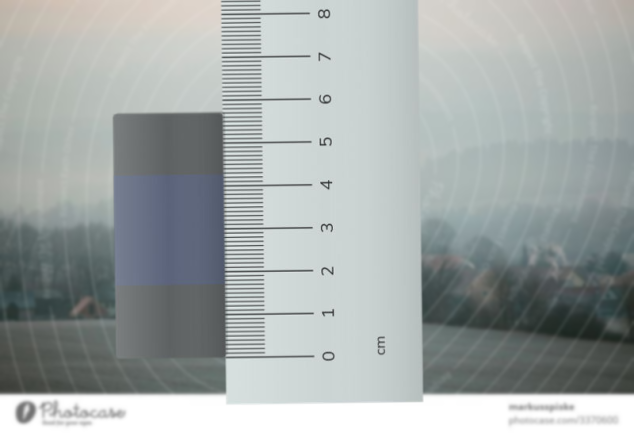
5.7 cm
